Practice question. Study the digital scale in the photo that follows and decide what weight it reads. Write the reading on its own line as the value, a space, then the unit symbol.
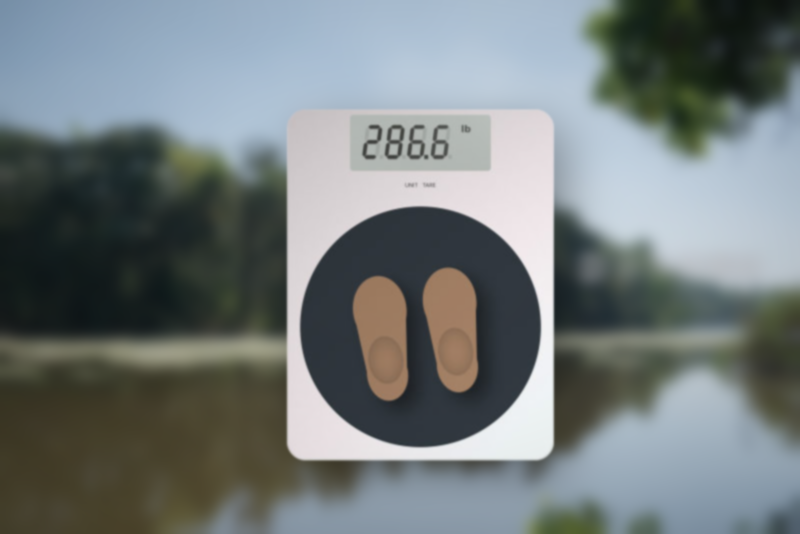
286.6 lb
